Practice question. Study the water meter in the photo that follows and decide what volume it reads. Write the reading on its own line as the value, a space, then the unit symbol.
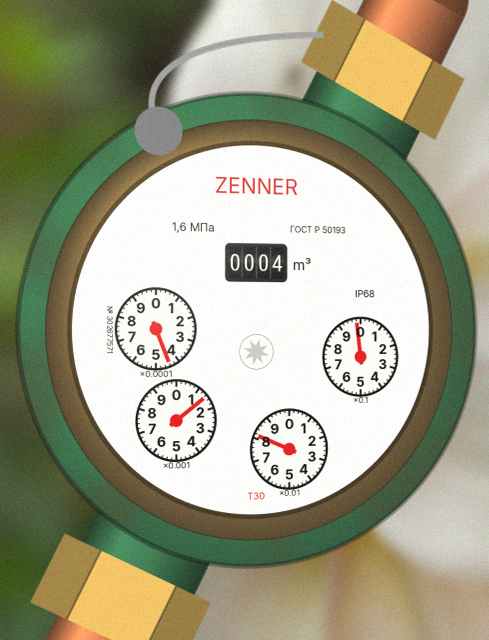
3.9814 m³
